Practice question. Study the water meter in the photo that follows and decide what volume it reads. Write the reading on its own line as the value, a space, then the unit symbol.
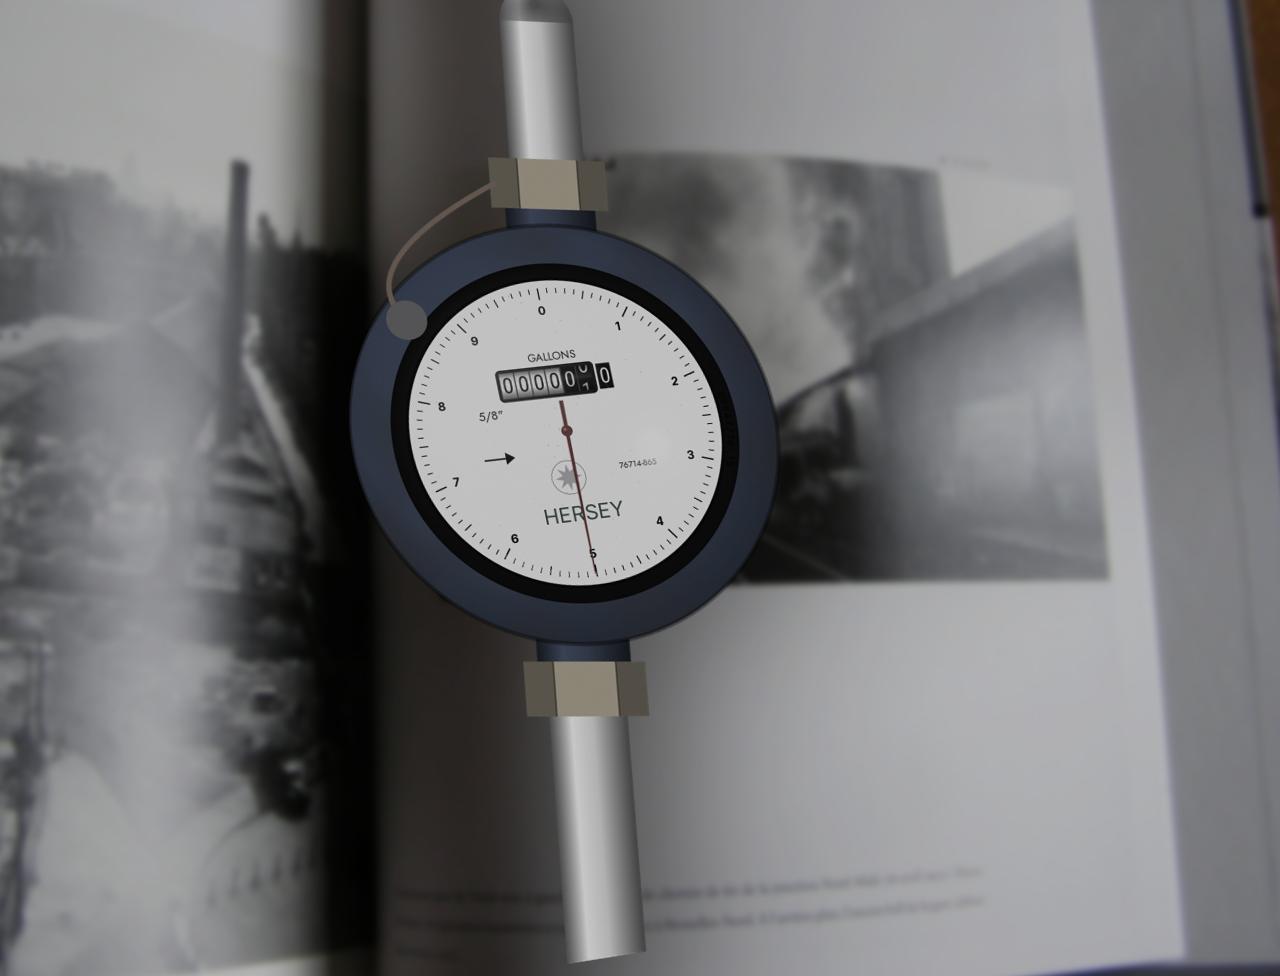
5.0 gal
